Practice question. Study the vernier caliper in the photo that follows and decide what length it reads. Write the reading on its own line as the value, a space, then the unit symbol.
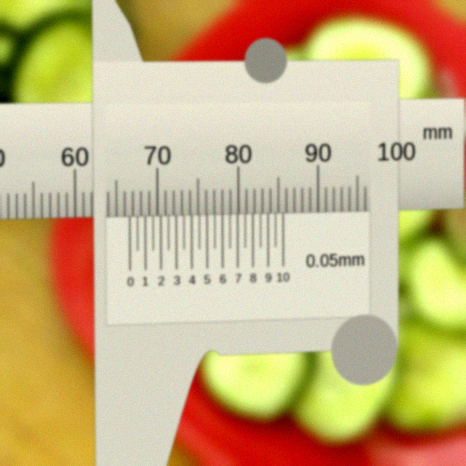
66.6 mm
